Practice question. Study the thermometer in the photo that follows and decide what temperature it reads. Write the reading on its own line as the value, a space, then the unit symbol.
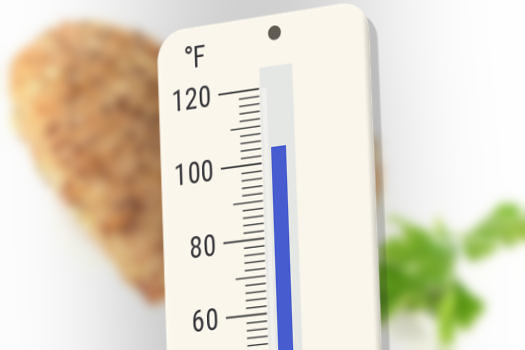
104 °F
